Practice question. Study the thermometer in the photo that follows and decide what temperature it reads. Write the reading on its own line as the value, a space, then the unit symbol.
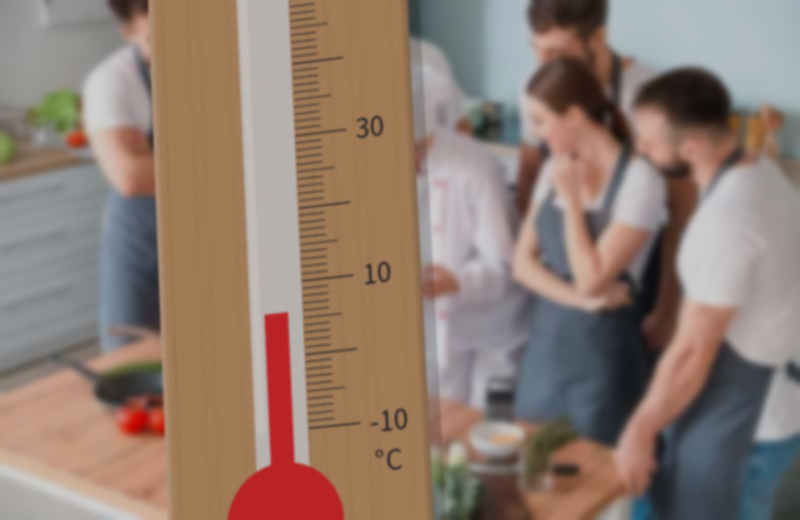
6 °C
